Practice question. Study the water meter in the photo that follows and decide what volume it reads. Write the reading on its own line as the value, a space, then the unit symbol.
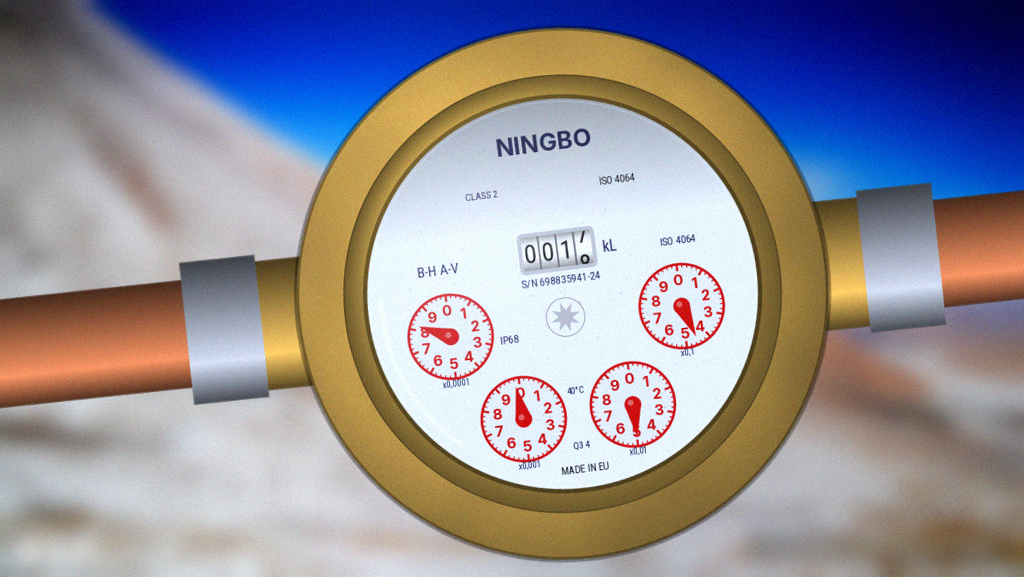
17.4498 kL
